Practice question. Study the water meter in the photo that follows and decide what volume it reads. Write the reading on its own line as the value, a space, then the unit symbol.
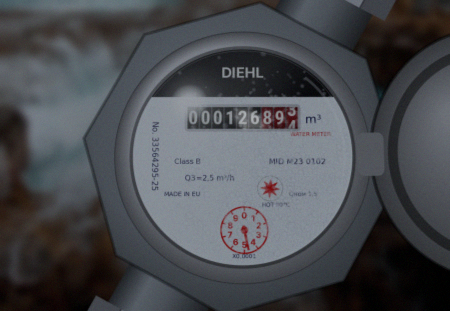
126.8934 m³
